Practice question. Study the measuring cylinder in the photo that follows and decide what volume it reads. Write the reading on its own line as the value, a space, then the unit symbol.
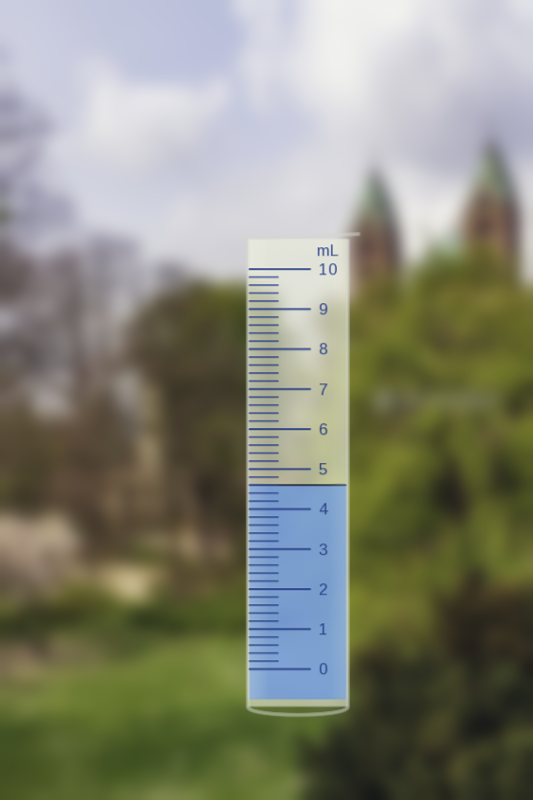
4.6 mL
